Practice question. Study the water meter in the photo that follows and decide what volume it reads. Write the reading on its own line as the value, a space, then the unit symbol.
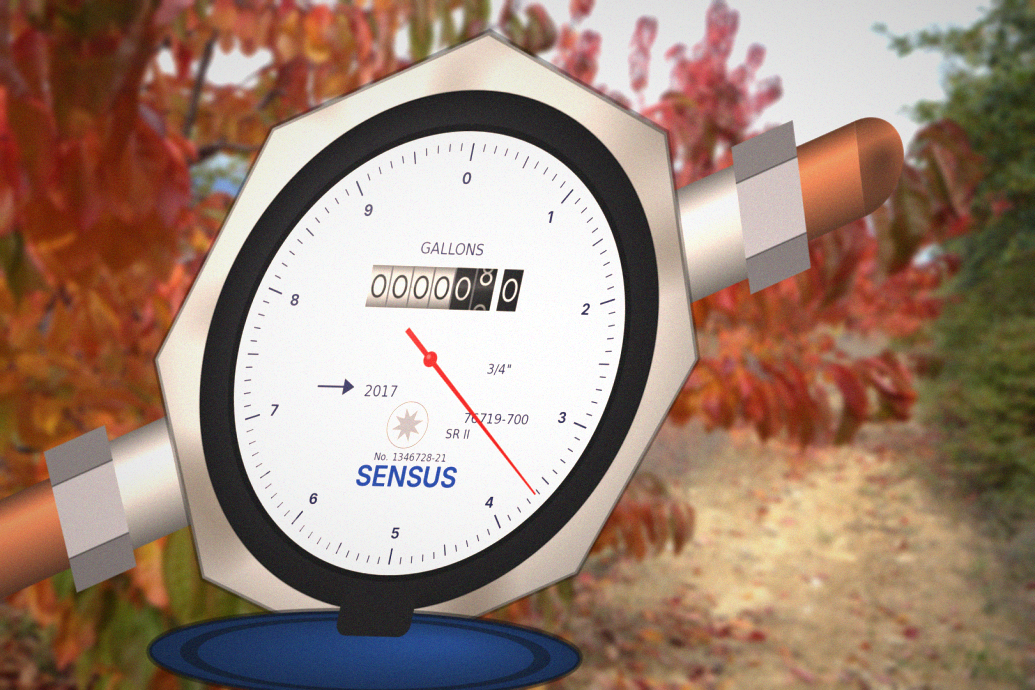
83.6 gal
